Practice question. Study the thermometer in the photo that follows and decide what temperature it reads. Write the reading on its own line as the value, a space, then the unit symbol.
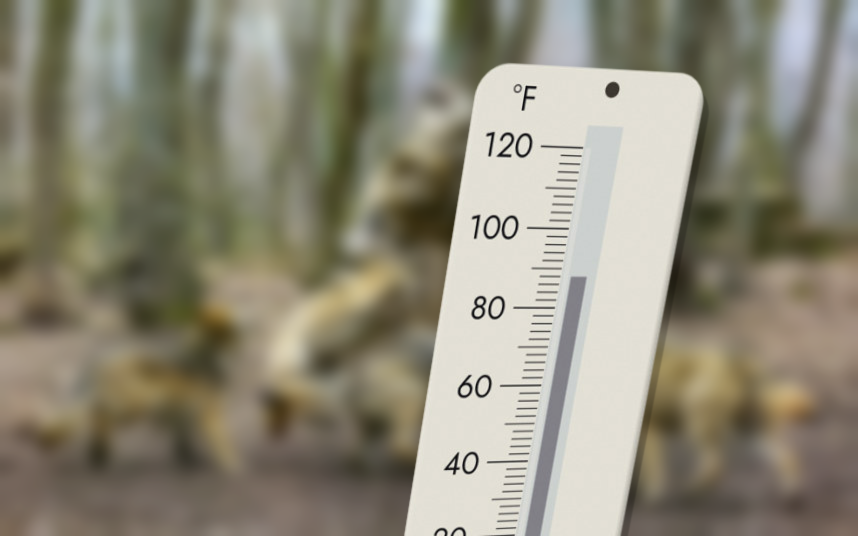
88 °F
